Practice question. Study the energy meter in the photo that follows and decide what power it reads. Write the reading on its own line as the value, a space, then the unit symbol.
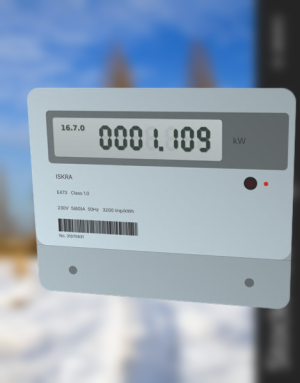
1.109 kW
